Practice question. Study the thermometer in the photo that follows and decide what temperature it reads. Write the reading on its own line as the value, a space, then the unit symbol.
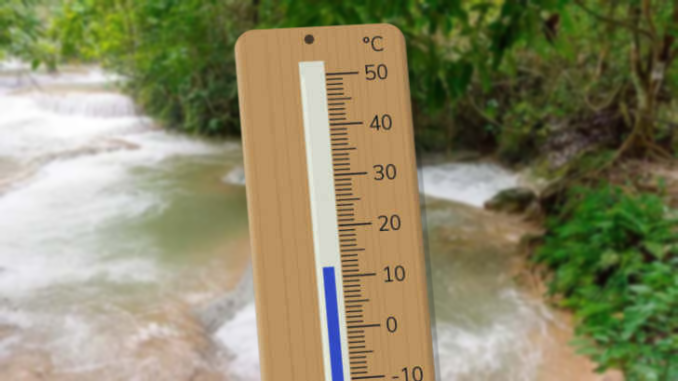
12 °C
